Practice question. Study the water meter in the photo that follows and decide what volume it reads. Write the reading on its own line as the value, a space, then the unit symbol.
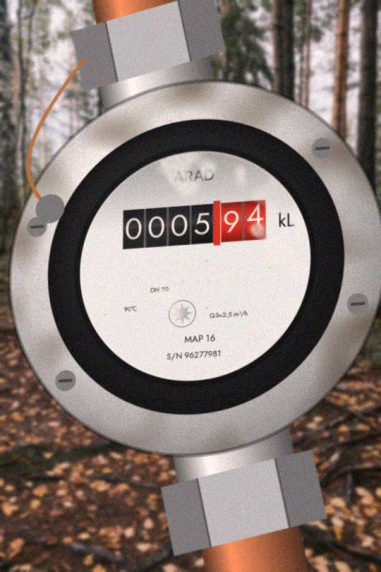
5.94 kL
